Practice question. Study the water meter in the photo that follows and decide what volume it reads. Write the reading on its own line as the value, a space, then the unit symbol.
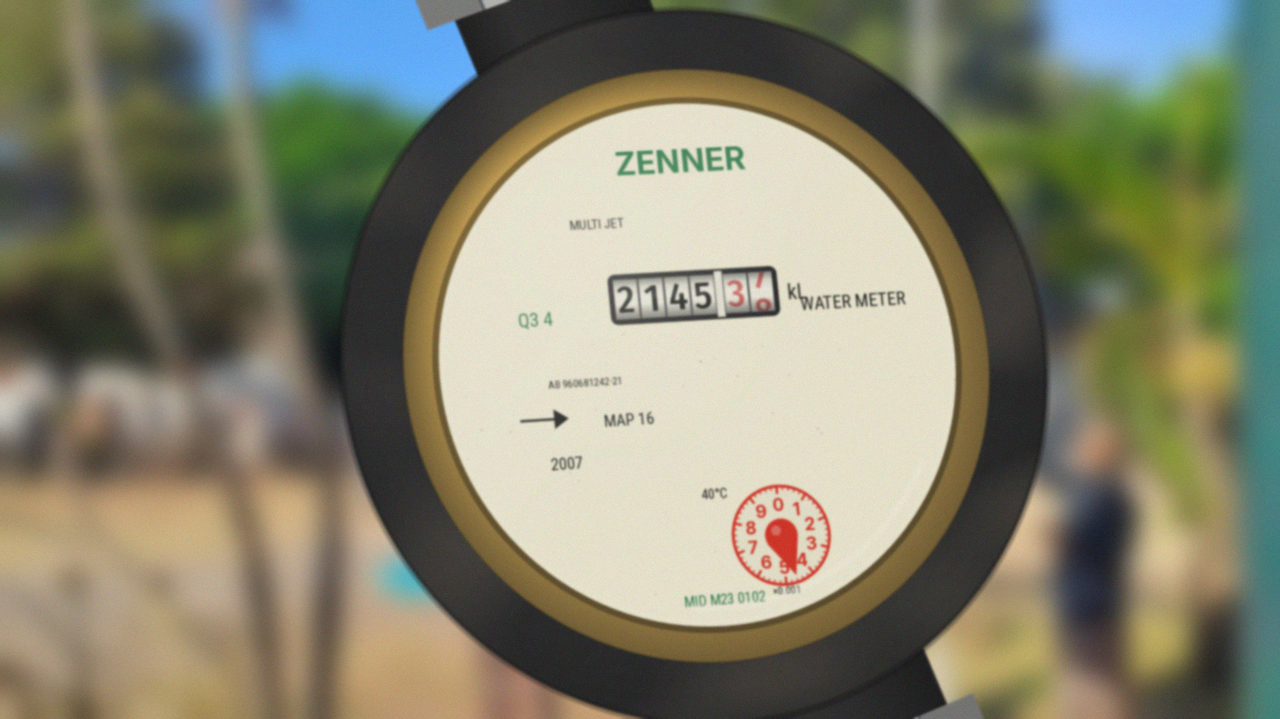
2145.374 kL
